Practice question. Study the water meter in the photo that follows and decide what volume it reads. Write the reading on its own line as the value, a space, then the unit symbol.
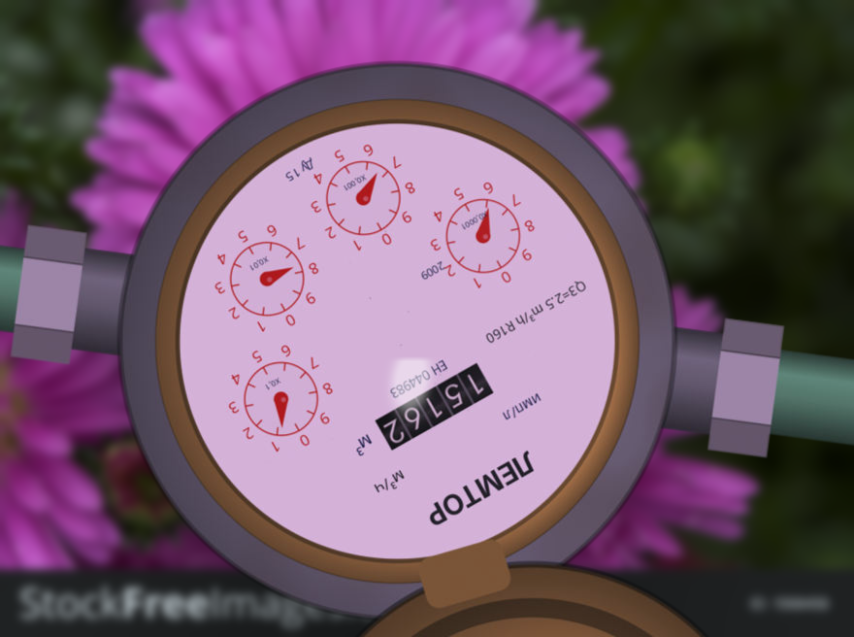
15162.0766 m³
